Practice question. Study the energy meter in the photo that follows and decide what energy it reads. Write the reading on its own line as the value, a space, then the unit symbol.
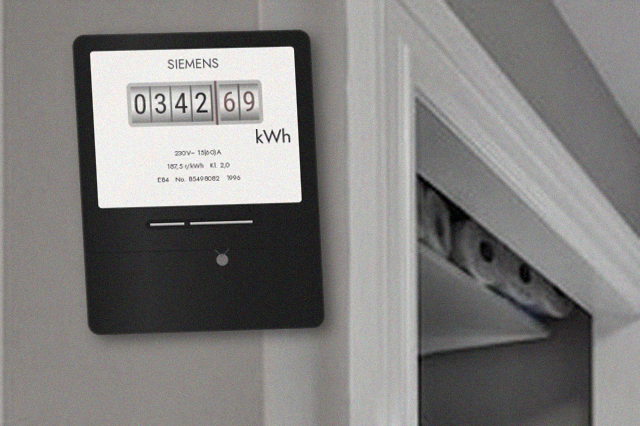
342.69 kWh
